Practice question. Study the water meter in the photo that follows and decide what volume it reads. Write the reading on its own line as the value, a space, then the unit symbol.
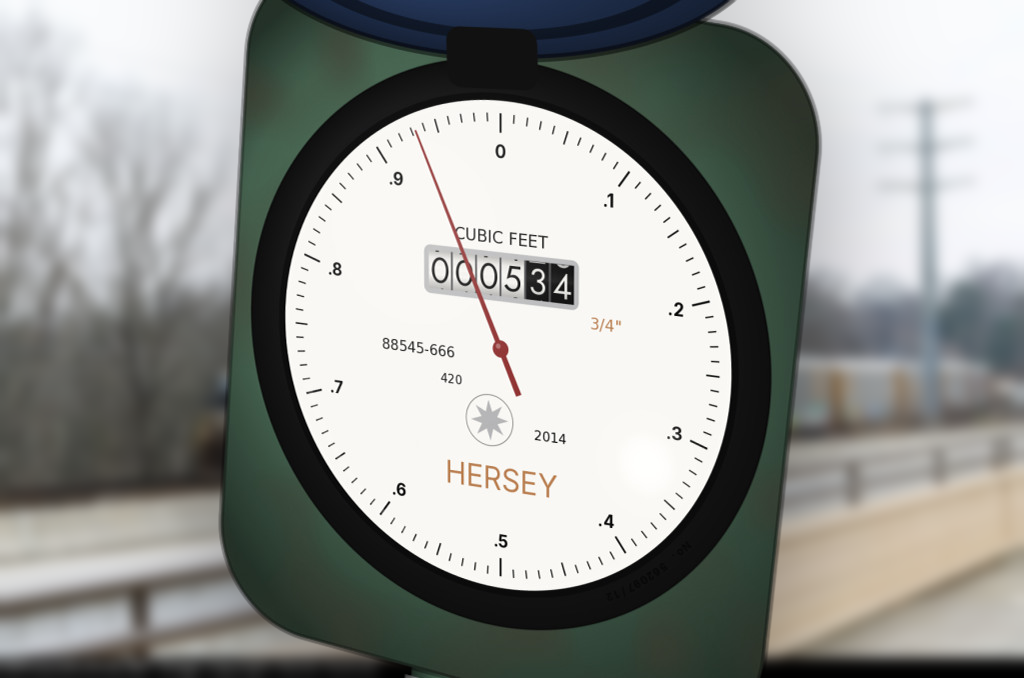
533.93 ft³
